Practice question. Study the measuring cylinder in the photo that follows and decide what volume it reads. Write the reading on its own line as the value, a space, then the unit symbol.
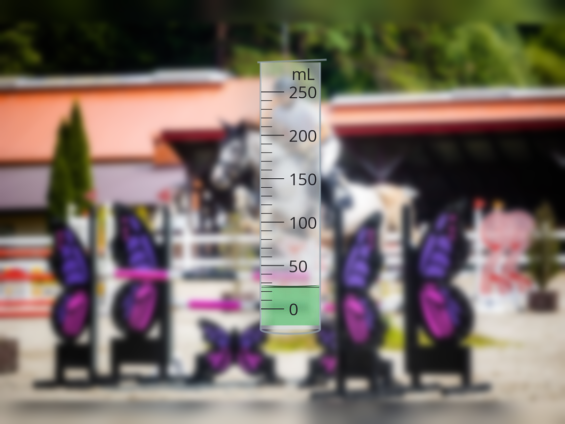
25 mL
